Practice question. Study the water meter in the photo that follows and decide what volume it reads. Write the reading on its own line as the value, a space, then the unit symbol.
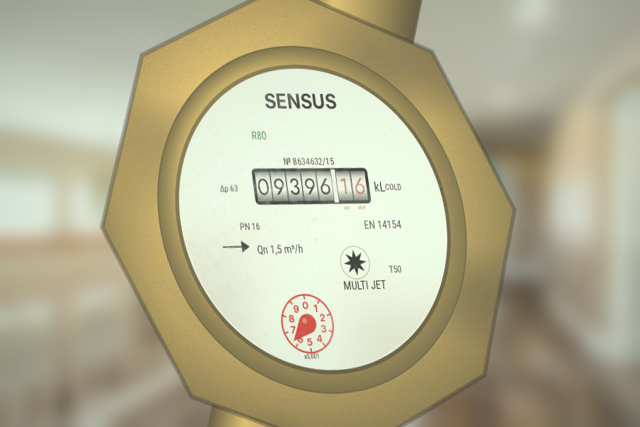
9396.166 kL
